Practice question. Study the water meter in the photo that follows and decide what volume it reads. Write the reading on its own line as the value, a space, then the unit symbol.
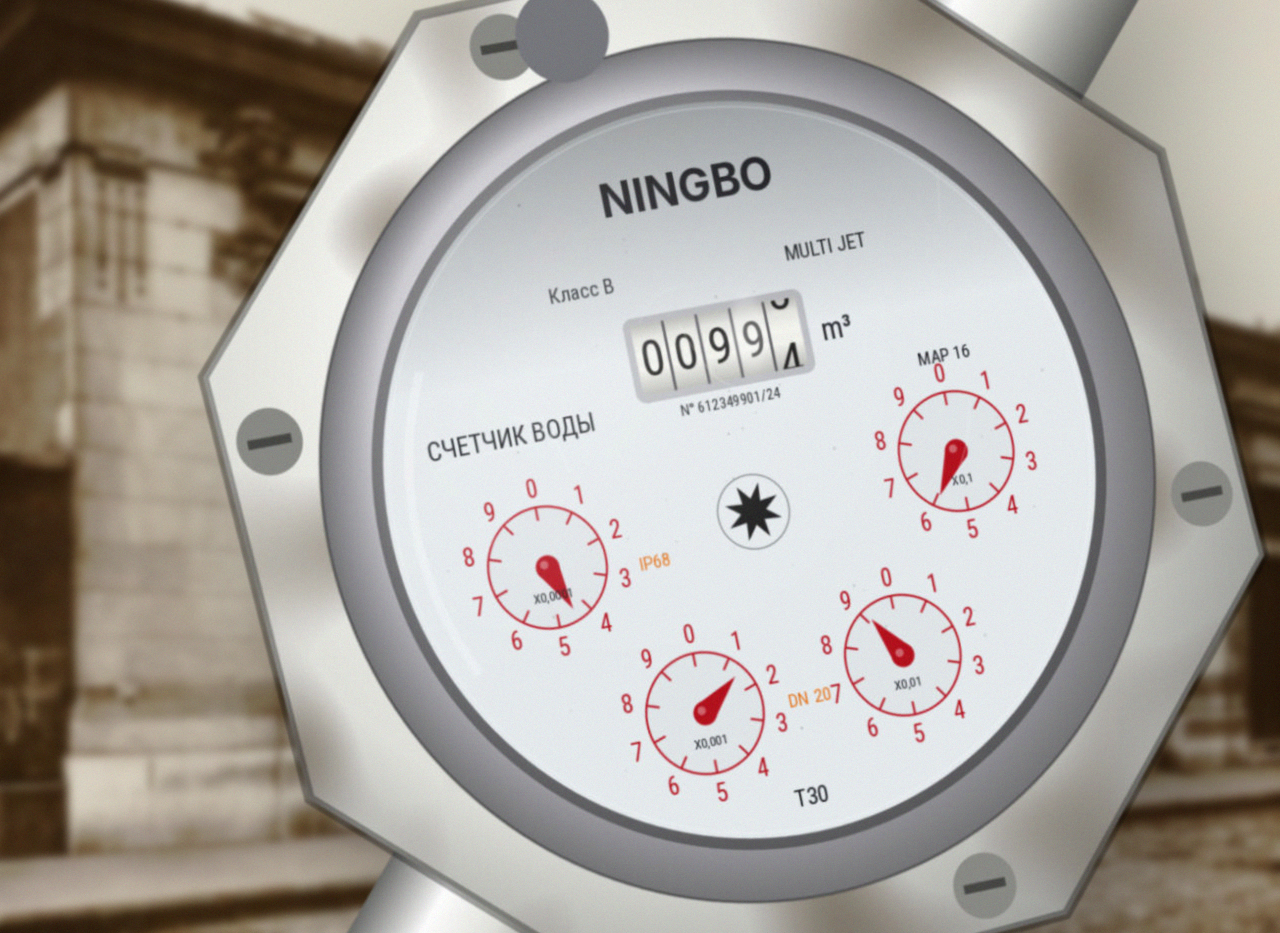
993.5914 m³
